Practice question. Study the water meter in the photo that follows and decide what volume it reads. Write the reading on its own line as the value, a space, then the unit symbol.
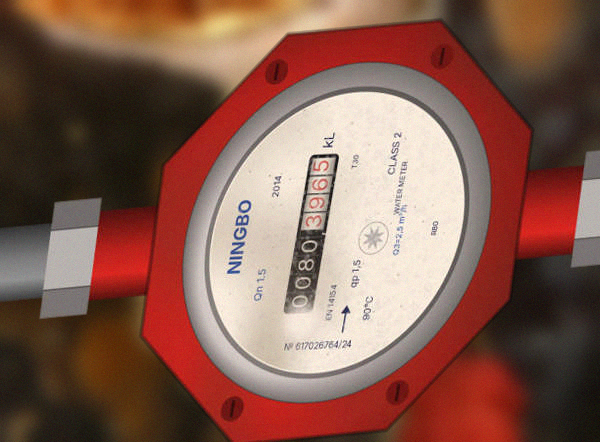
80.3965 kL
